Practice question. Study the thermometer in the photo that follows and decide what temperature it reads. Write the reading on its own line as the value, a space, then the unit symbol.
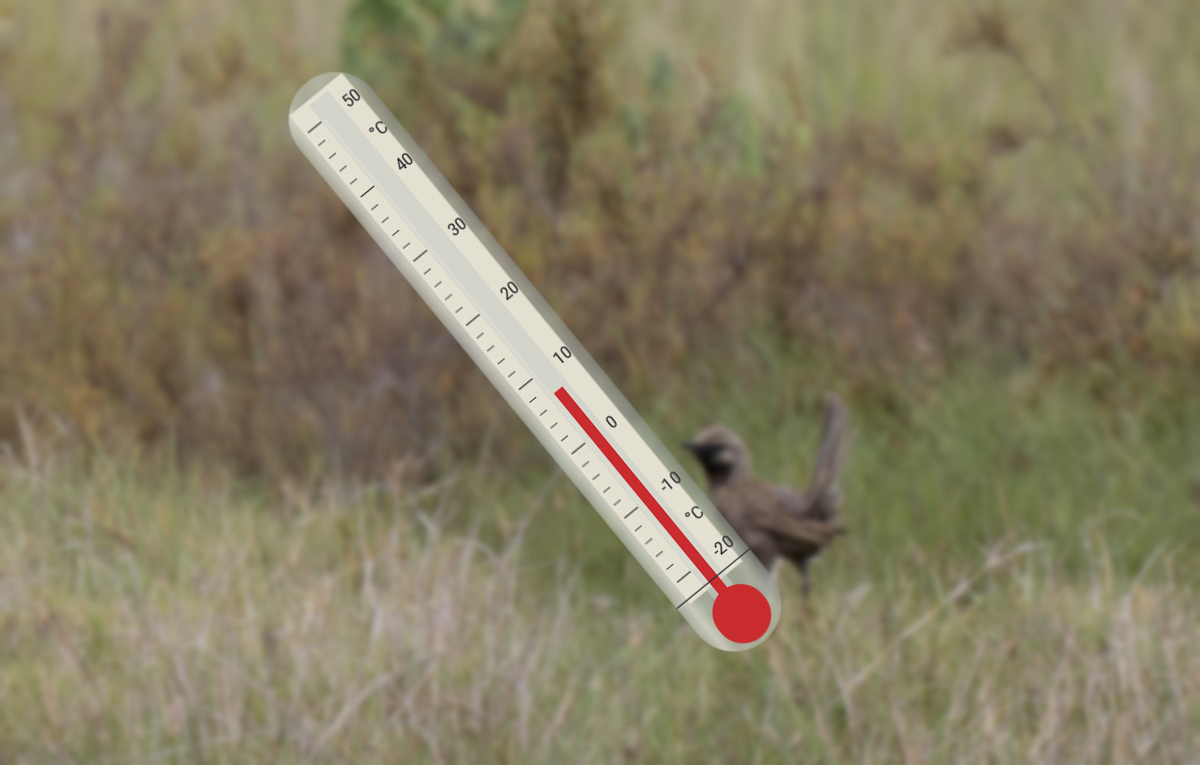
7 °C
